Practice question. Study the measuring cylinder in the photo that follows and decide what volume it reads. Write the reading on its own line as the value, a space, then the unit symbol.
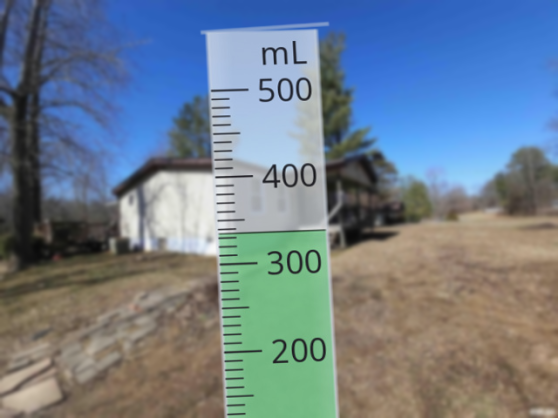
335 mL
